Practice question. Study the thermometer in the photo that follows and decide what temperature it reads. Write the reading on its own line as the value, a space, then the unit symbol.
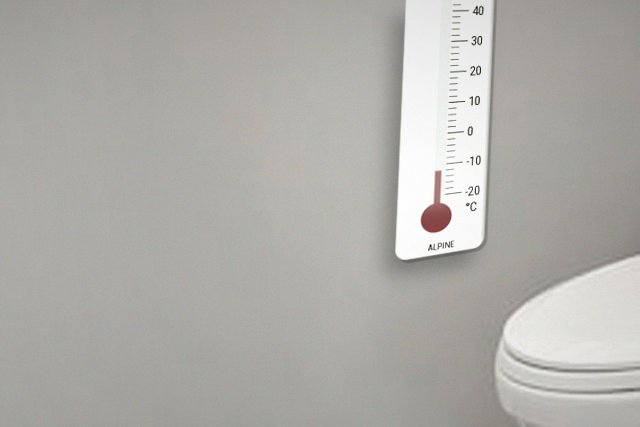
-12 °C
